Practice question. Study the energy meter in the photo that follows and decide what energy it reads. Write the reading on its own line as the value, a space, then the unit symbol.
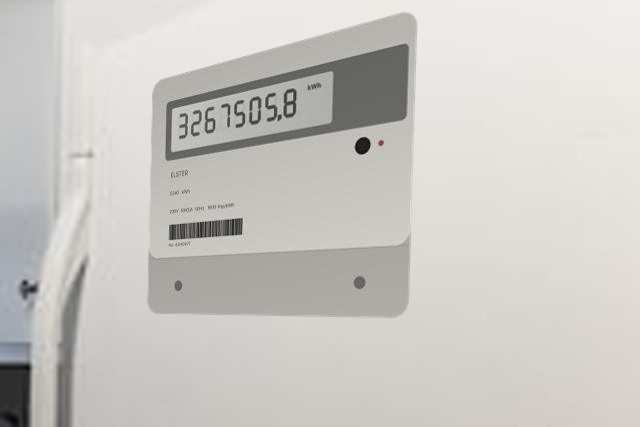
3267505.8 kWh
